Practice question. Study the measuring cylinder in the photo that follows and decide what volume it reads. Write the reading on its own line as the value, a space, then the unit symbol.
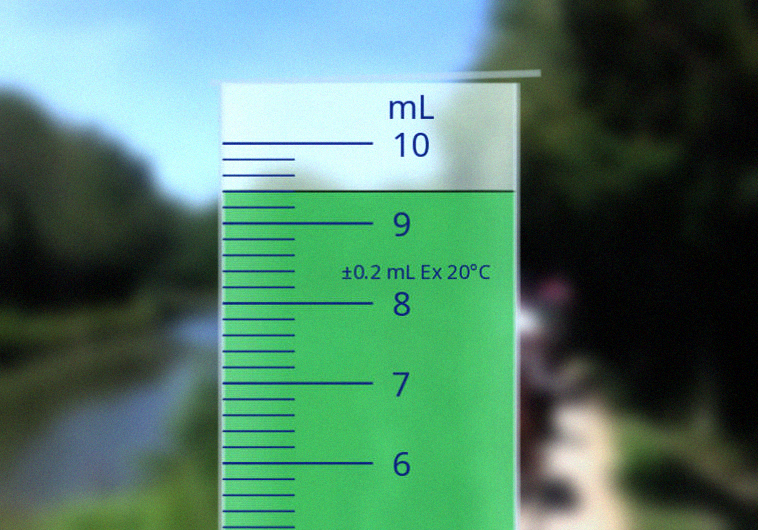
9.4 mL
